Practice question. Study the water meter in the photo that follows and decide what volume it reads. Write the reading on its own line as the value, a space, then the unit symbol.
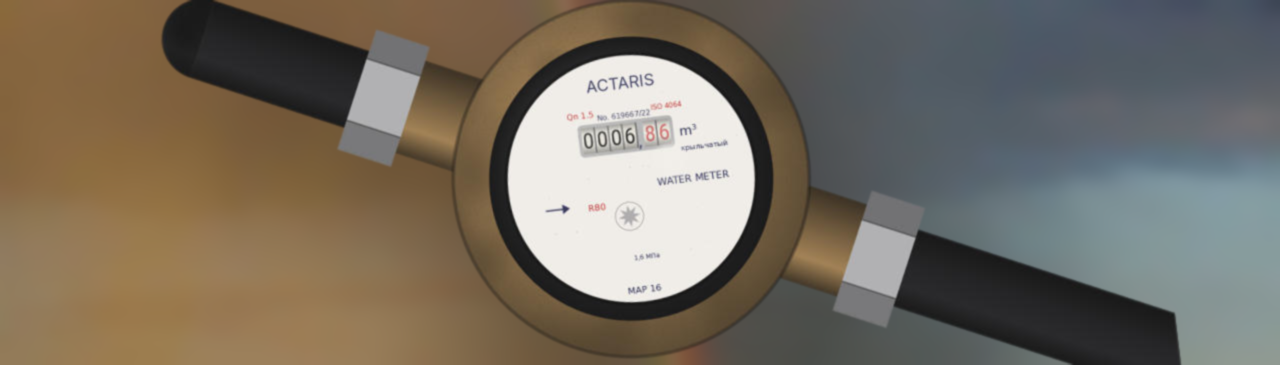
6.86 m³
